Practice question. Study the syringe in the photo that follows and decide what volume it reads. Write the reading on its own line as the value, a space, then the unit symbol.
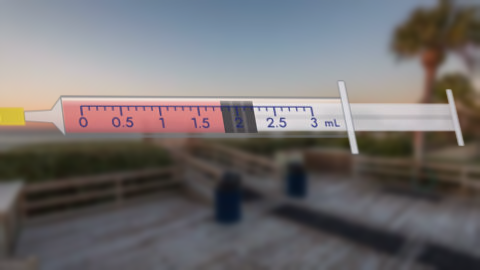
1.8 mL
